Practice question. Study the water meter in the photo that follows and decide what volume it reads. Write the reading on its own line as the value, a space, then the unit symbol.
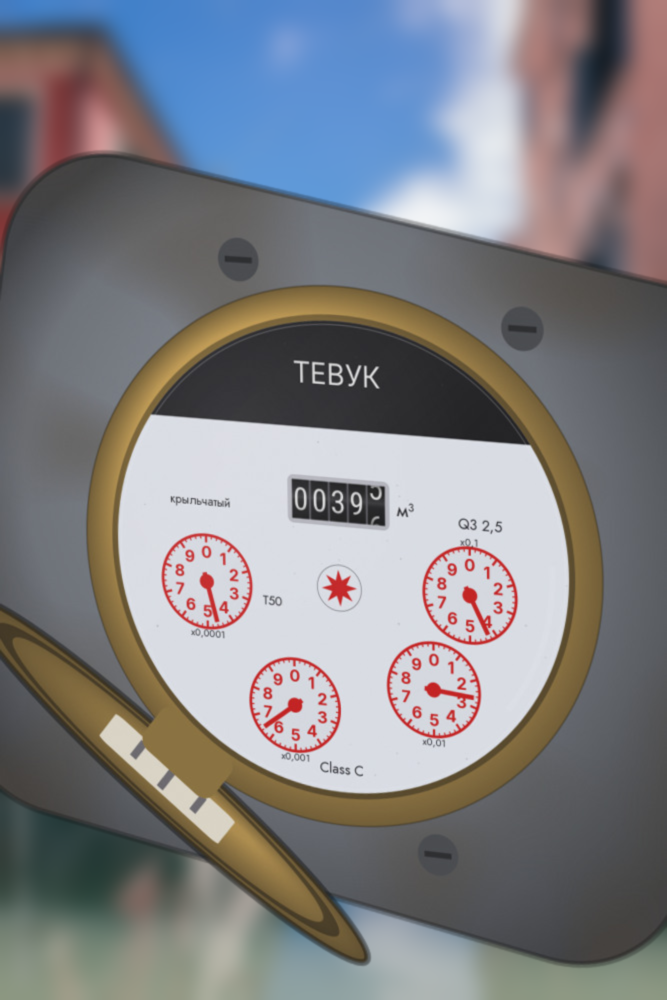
395.4264 m³
